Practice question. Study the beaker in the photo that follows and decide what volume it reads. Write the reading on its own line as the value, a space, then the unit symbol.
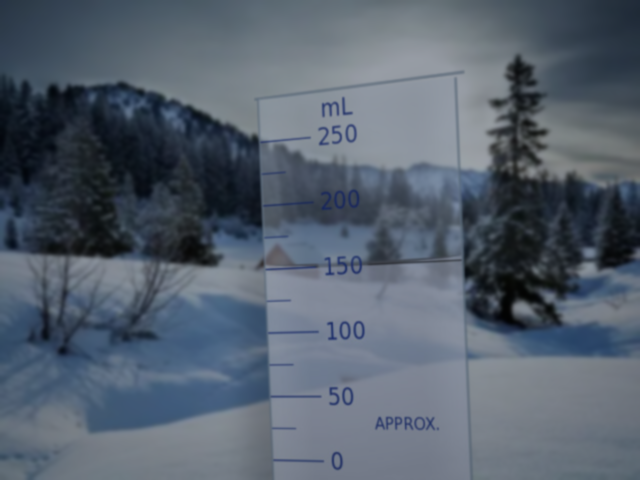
150 mL
